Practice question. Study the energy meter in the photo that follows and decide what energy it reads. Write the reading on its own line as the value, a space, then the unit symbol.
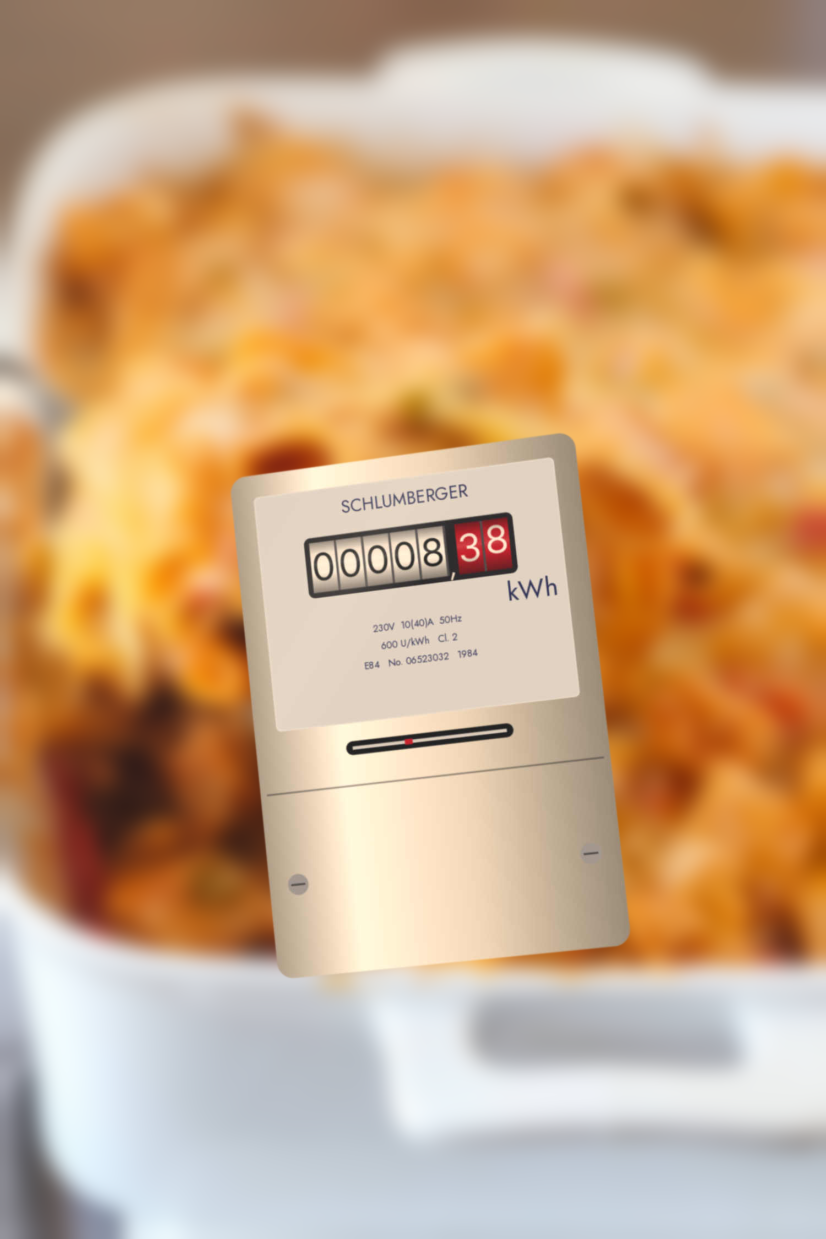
8.38 kWh
